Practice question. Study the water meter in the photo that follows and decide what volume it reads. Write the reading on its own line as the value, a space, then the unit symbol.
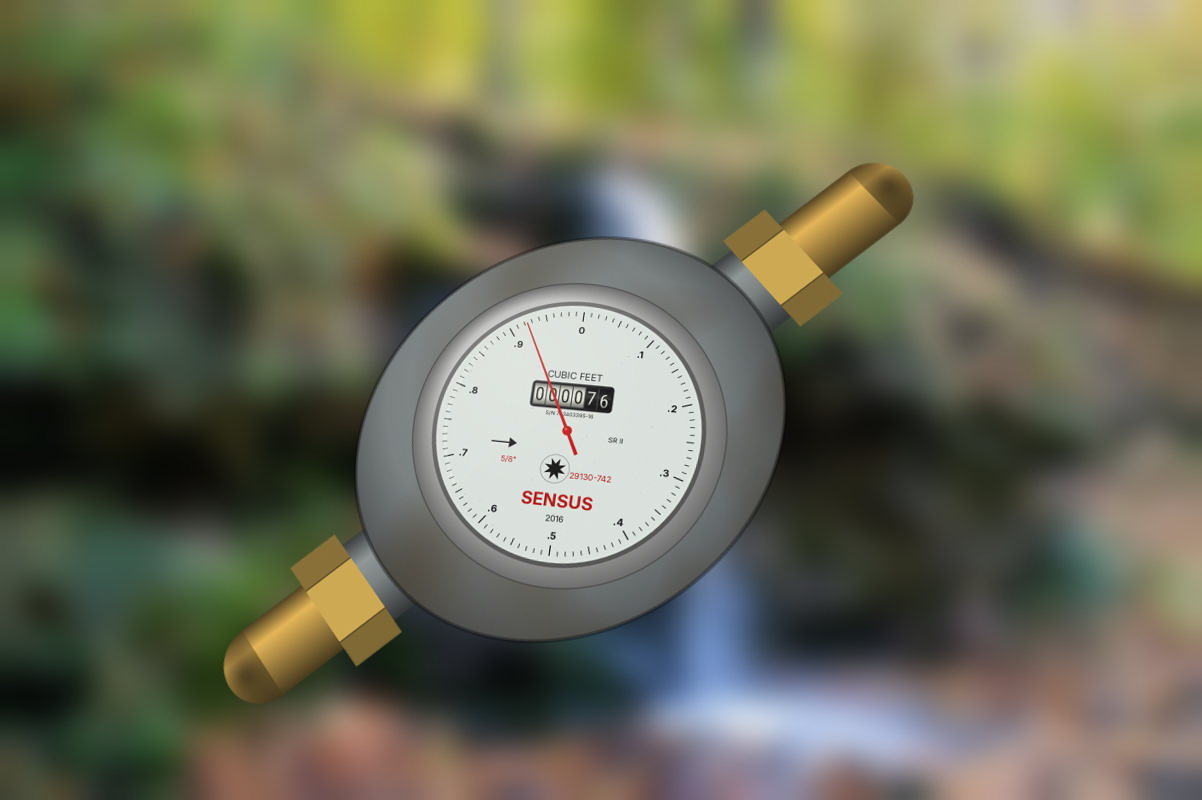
75.92 ft³
